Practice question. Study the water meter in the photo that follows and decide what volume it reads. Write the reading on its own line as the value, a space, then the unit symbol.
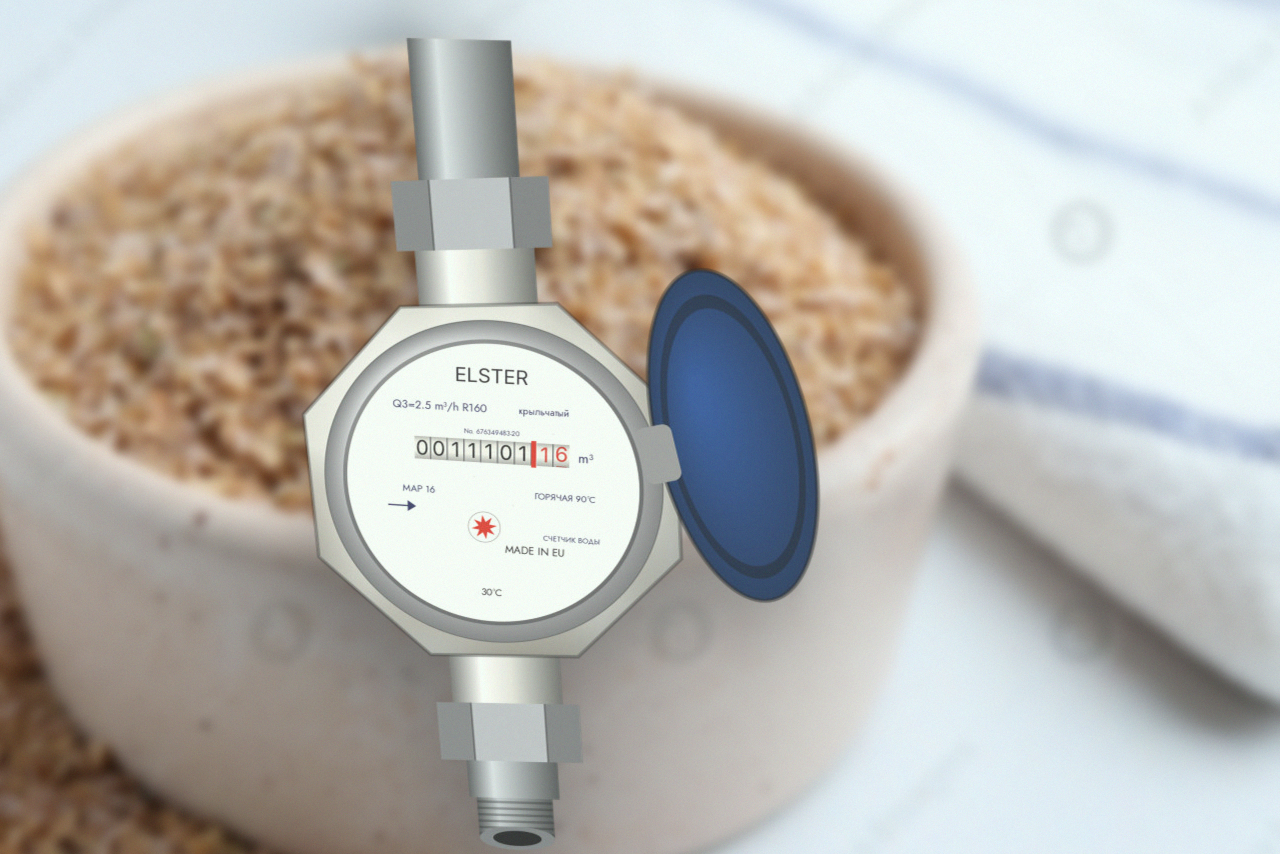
11101.16 m³
